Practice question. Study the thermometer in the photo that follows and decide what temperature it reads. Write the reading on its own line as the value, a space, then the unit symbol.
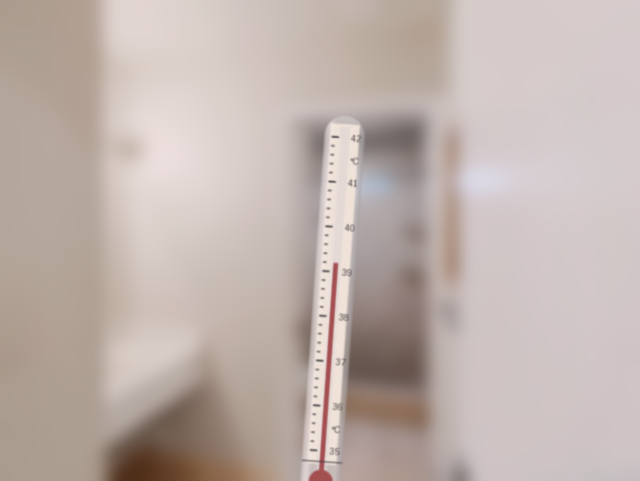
39.2 °C
